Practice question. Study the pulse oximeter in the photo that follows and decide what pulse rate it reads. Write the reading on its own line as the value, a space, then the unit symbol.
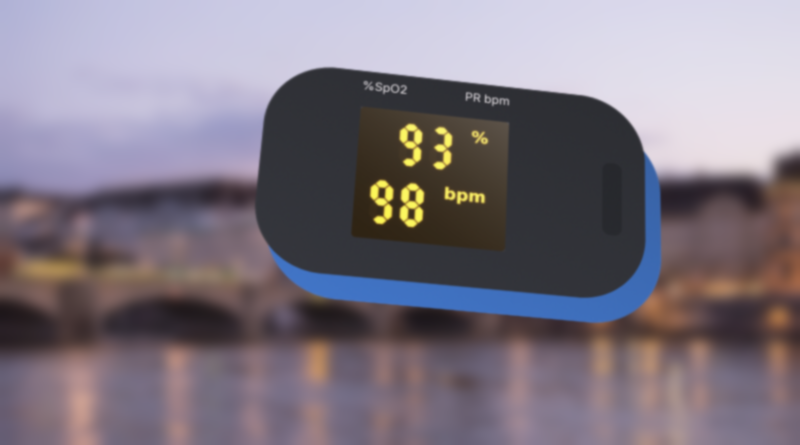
98 bpm
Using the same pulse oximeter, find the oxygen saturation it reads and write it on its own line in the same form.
93 %
